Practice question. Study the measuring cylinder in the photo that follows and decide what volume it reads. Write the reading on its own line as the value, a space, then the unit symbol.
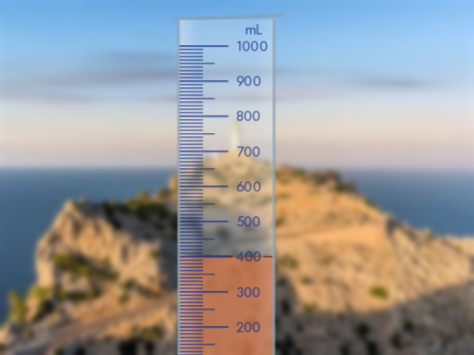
400 mL
